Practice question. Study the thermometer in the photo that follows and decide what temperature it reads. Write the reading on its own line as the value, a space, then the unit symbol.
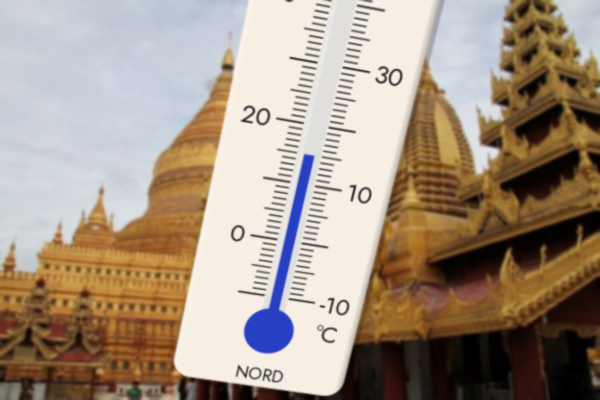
15 °C
